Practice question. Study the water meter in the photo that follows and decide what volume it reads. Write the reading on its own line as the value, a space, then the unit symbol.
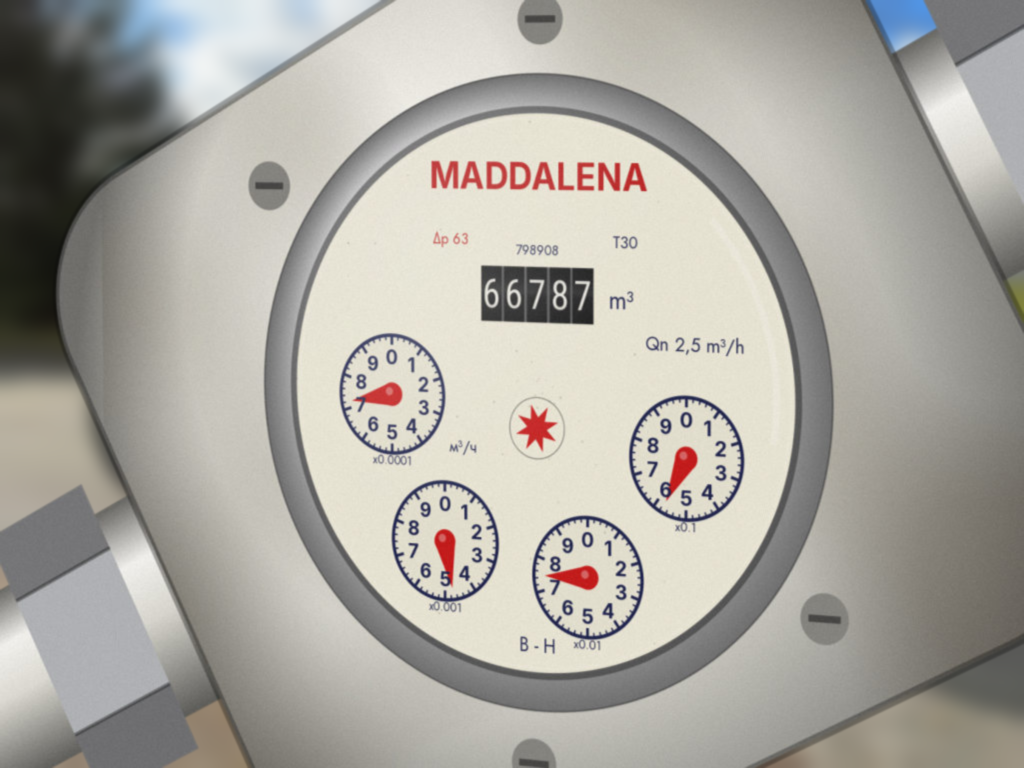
66787.5747 m³
